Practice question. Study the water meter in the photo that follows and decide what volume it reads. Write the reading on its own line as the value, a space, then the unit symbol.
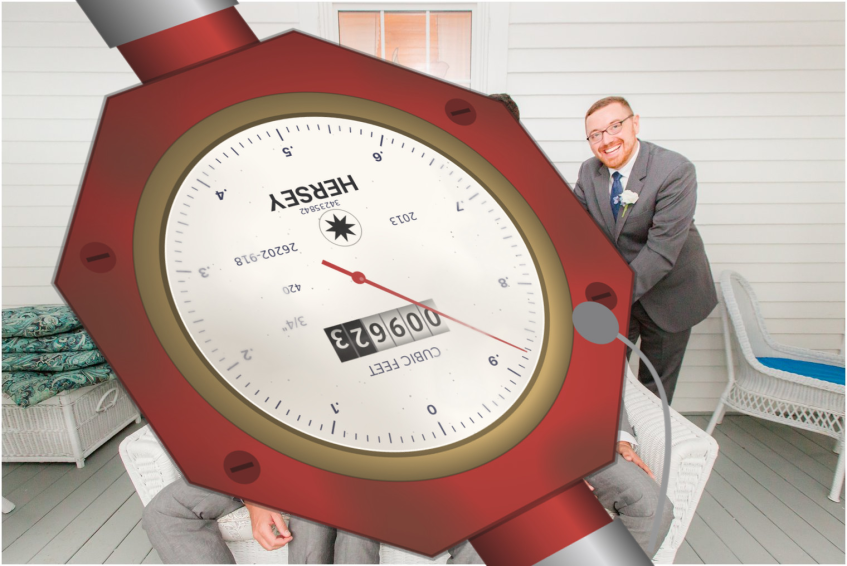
9622.87 ft³
